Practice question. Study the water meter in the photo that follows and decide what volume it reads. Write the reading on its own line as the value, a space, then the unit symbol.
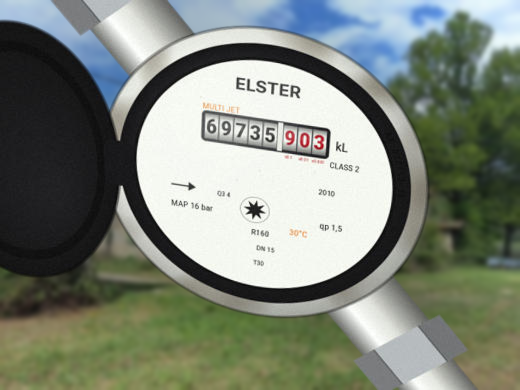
69735.903 kL
